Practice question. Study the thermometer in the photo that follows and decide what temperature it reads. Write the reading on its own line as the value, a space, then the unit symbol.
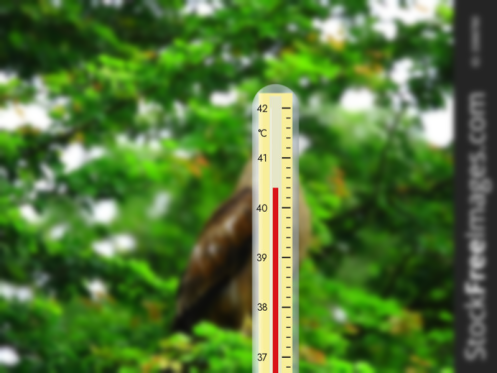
40.4 °C
